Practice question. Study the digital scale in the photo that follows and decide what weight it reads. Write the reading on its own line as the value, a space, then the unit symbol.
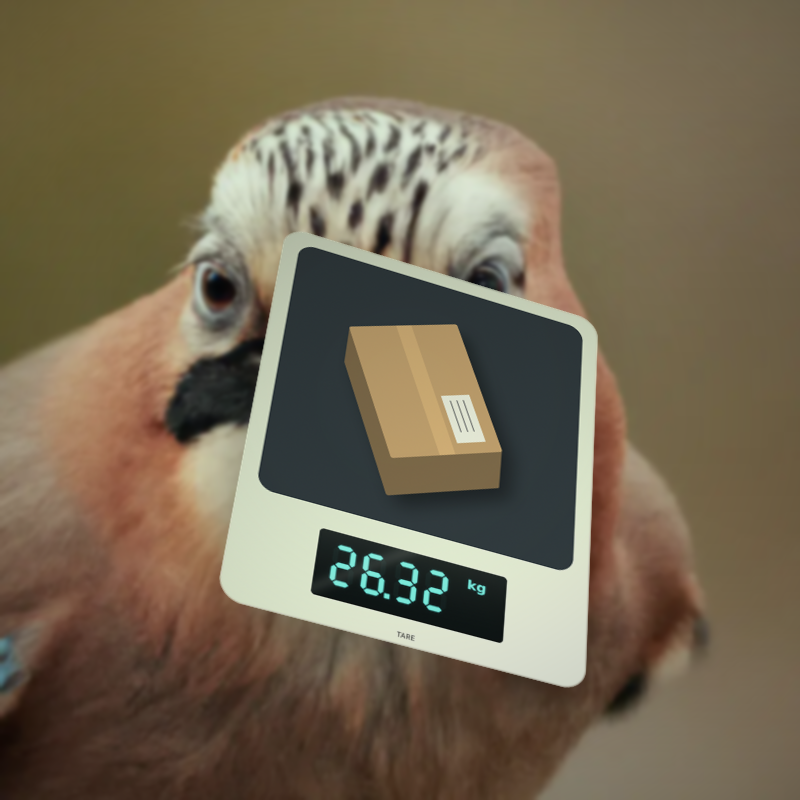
26.32 kg
